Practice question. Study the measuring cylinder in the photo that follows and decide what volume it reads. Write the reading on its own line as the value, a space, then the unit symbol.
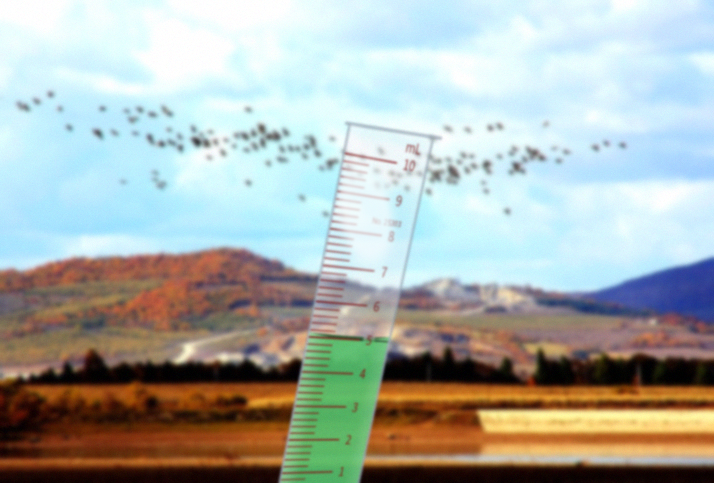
5 mL
